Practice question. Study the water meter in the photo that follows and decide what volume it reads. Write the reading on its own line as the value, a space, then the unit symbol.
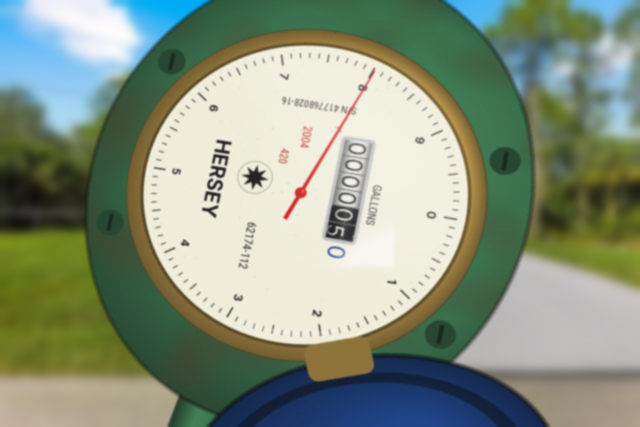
48.0 gal
